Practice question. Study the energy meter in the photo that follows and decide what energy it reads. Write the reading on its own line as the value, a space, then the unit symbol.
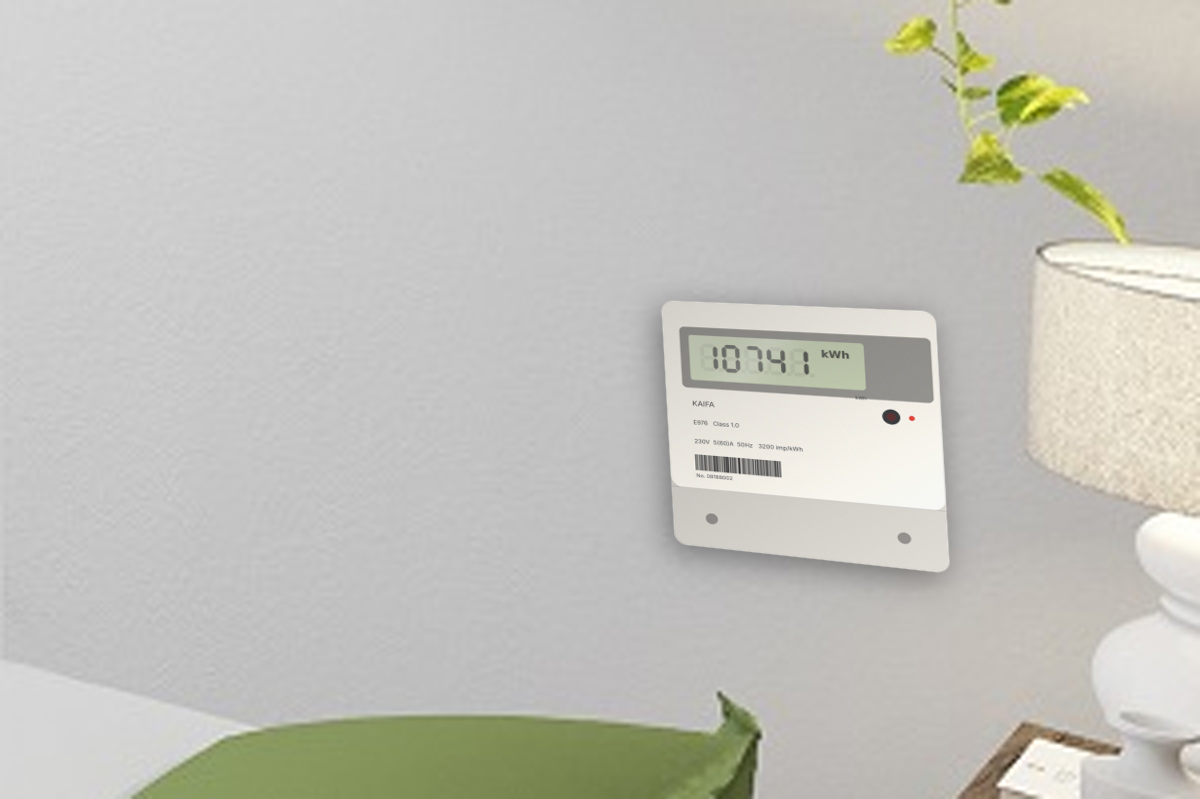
10741 kWh
